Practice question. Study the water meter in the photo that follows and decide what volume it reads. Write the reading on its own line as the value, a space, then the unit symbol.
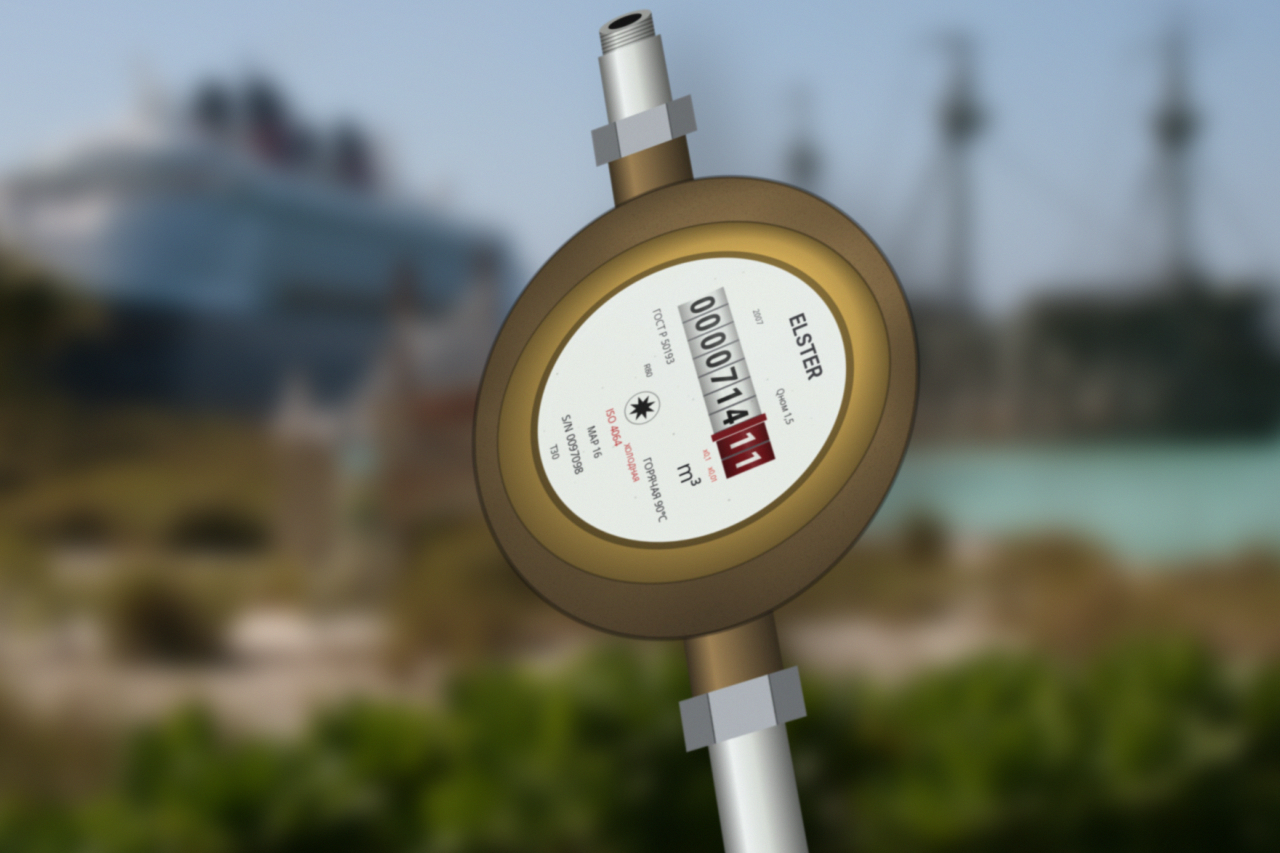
714.11 m³
